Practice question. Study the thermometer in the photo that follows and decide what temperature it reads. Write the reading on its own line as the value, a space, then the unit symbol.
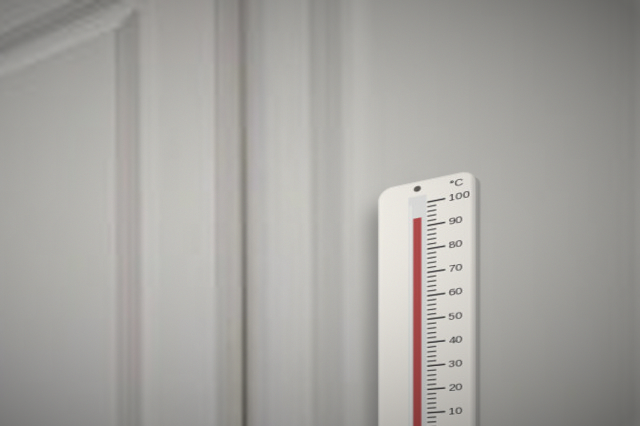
94 °C
